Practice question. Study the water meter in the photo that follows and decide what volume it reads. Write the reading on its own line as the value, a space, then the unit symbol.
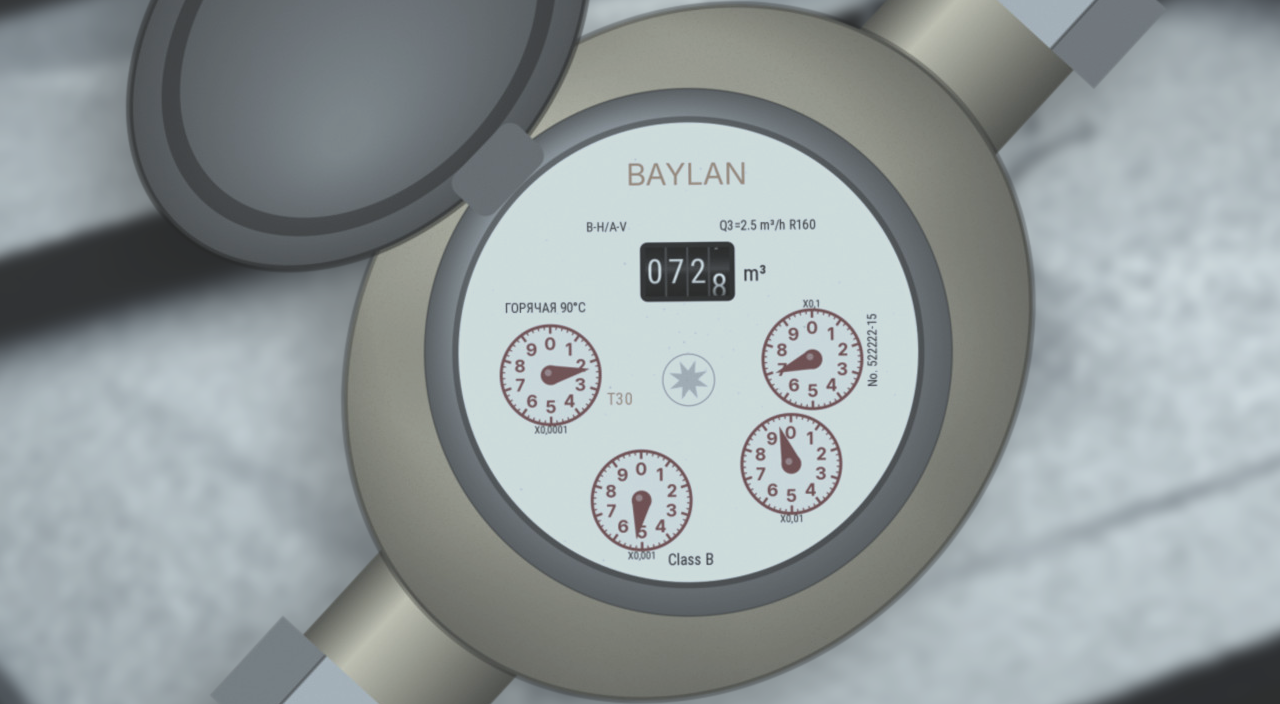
727.6952 m³
